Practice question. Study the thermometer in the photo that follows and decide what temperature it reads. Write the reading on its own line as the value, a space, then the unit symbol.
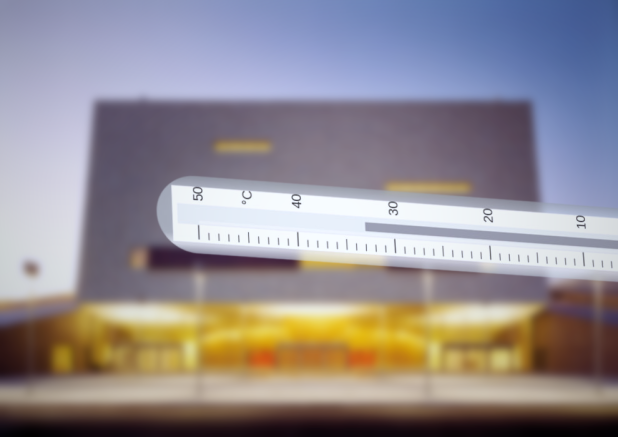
33 °C
